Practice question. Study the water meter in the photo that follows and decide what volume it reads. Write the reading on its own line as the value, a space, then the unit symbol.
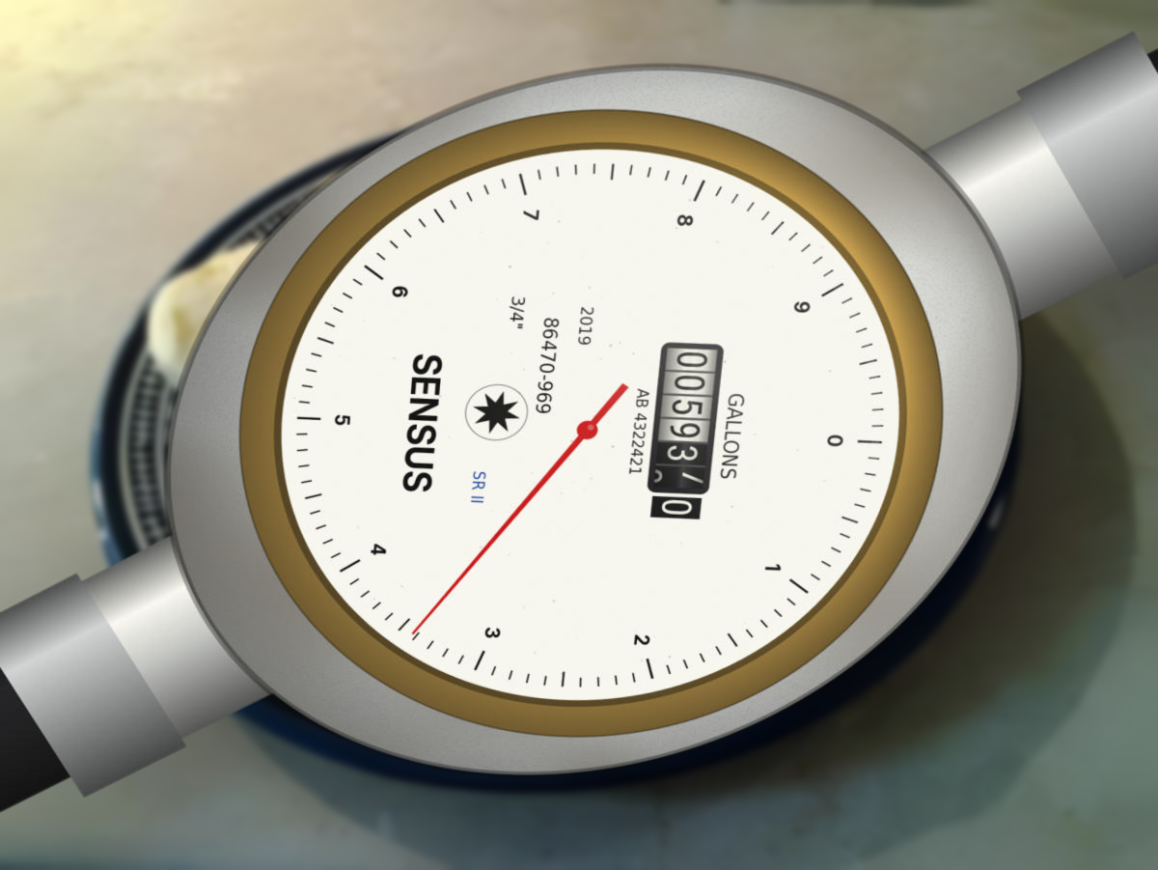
59373.4 gal
